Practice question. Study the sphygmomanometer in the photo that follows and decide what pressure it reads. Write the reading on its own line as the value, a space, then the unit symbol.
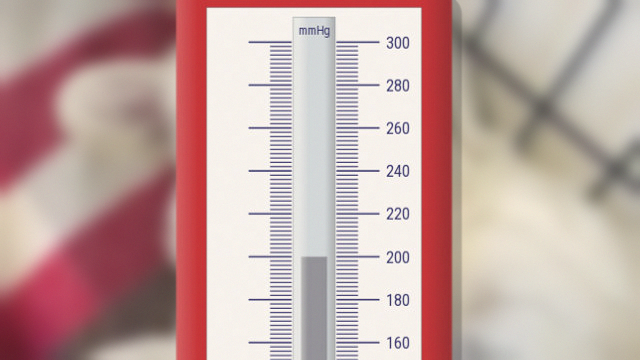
200 mmHg
